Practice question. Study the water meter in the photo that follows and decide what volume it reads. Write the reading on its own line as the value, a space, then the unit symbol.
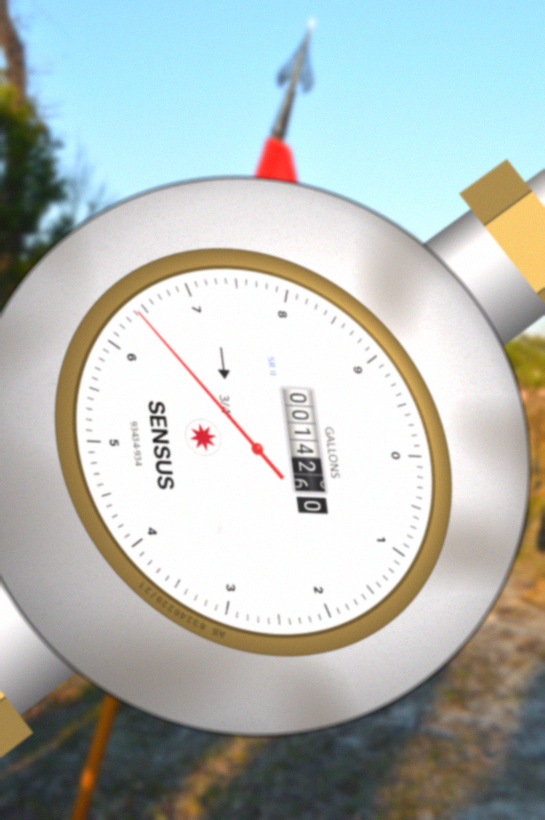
14256.4 gal
